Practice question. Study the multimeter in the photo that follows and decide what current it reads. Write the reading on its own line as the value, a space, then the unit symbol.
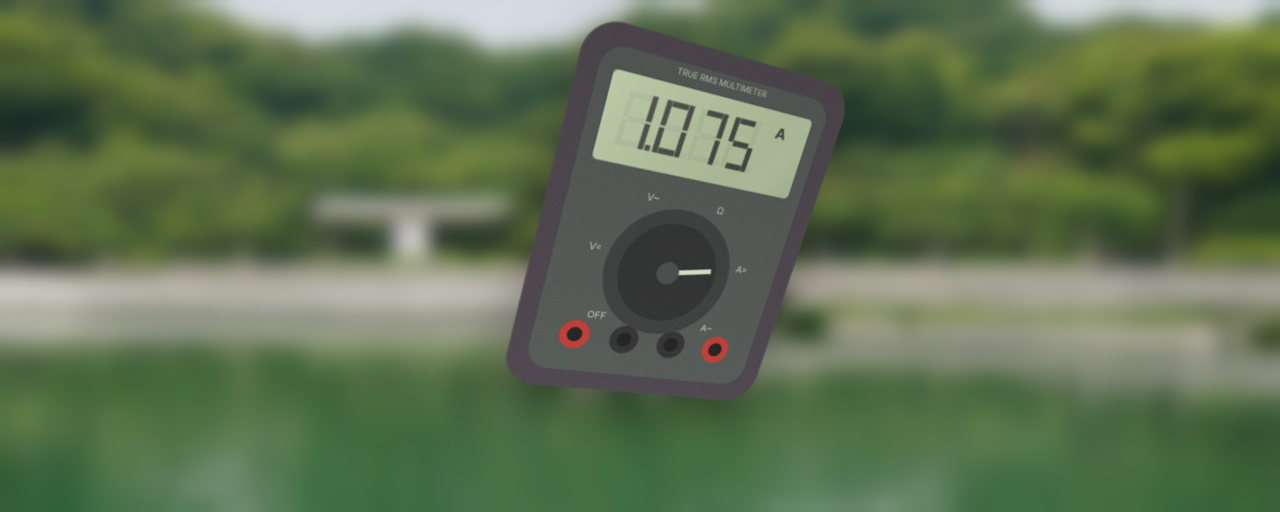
1.075 A
